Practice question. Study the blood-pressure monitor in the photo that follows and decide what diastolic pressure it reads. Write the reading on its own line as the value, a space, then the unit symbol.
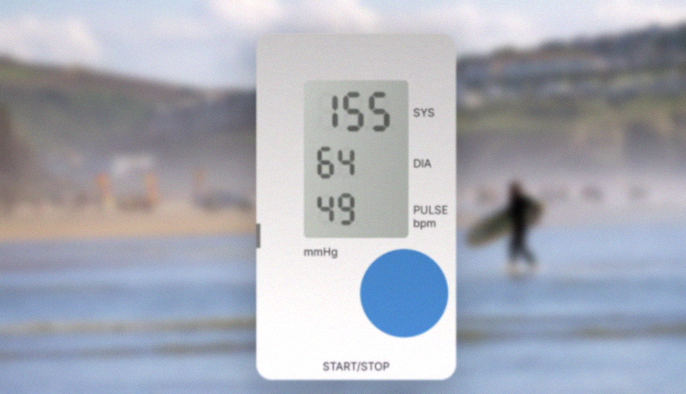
64 mmHg
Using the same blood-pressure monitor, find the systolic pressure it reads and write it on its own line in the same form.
155 mmHg
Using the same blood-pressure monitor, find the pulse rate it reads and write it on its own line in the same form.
49 bpm
